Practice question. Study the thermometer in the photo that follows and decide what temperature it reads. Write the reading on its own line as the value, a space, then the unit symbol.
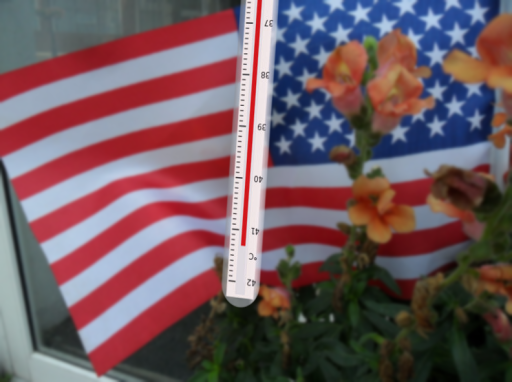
41.3 °C
